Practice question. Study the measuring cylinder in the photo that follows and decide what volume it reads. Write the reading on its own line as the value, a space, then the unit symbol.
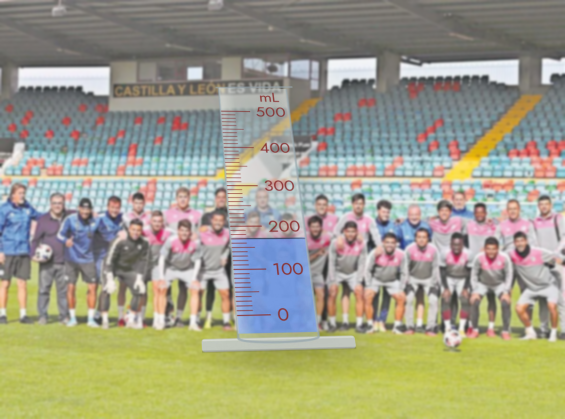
170 mL
